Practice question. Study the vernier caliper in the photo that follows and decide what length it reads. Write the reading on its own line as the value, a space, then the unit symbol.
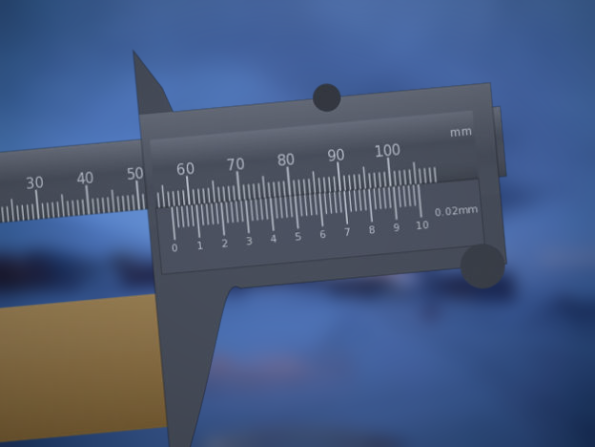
56.5 mm
